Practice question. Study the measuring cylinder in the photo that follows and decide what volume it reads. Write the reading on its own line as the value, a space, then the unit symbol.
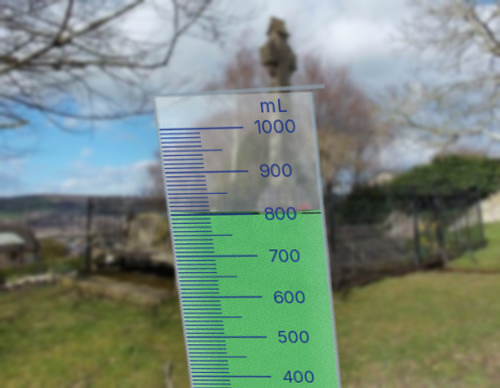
800 mL
